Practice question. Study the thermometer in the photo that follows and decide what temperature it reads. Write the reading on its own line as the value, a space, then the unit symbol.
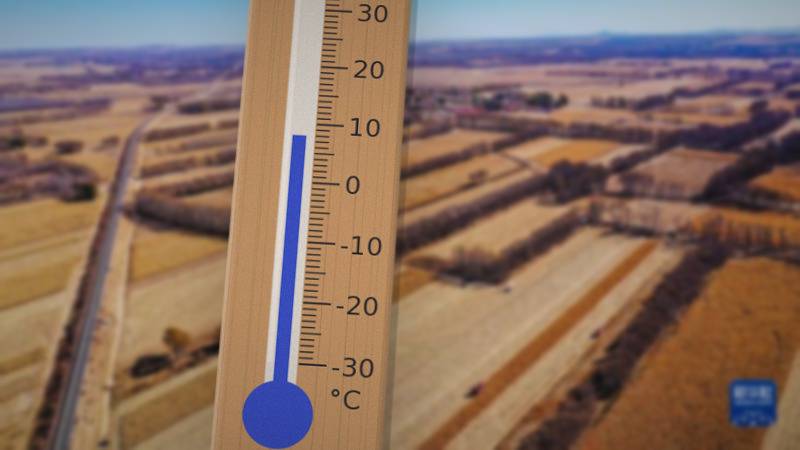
8 °C
